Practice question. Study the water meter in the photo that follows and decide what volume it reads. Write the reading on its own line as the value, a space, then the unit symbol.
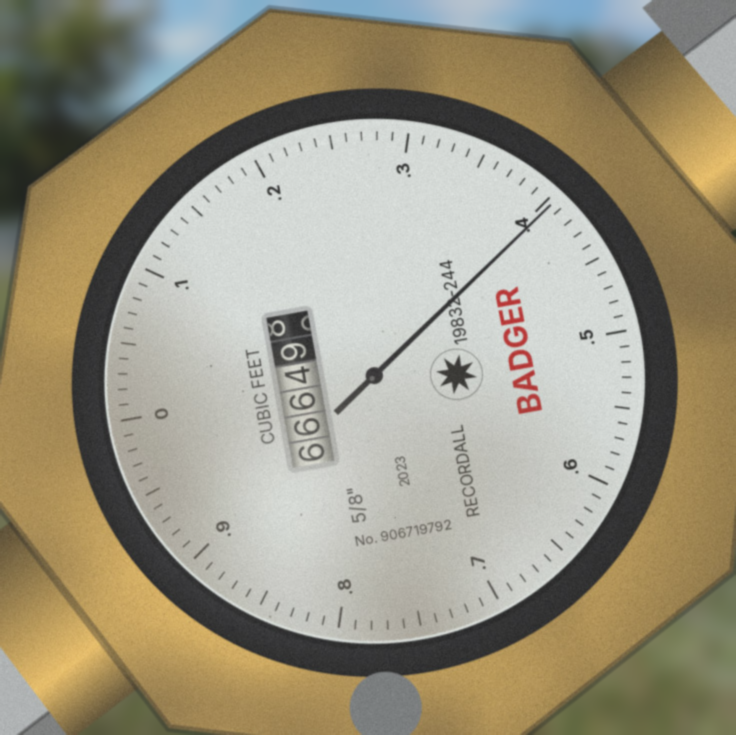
666498.40 ft³
